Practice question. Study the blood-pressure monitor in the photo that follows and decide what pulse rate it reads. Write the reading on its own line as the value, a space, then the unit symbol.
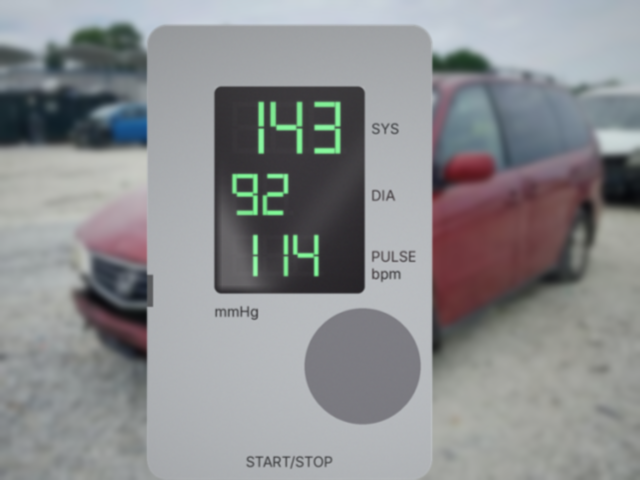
114 bpm
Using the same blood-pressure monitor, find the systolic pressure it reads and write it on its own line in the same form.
143 mmHg
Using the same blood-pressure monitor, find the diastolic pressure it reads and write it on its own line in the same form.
92 mmHg
